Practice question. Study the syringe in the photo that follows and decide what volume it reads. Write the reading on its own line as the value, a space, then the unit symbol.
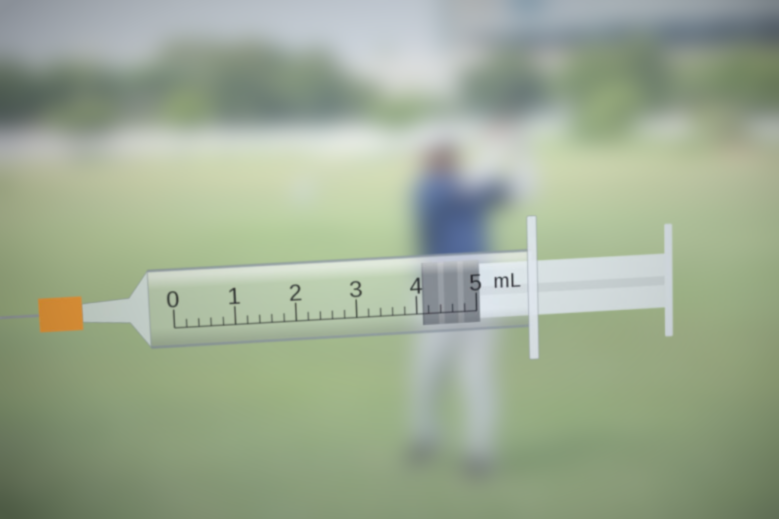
4.1 mL
